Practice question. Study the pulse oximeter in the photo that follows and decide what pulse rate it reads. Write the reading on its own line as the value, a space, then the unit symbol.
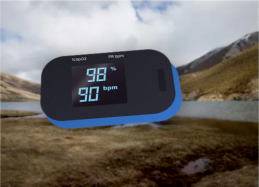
90 bpm
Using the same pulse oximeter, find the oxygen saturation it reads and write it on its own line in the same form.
98 %
